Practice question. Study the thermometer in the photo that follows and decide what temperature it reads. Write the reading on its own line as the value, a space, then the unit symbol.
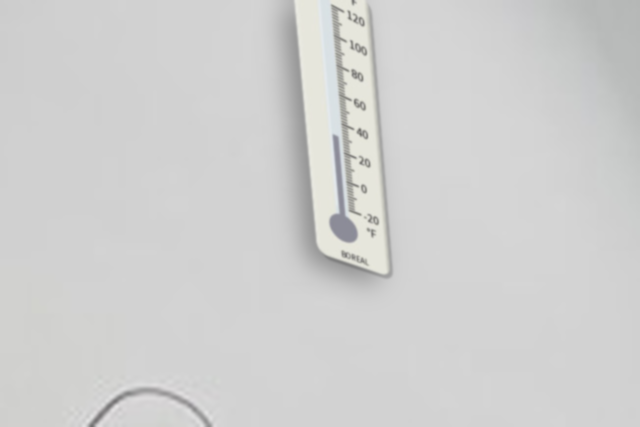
30 °F
